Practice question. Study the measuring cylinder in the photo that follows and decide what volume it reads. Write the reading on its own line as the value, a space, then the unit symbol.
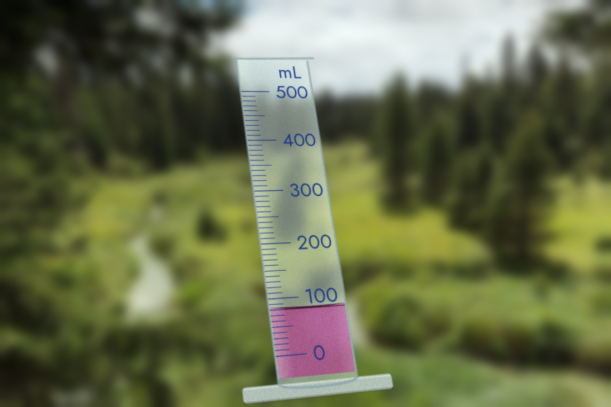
80 mL
